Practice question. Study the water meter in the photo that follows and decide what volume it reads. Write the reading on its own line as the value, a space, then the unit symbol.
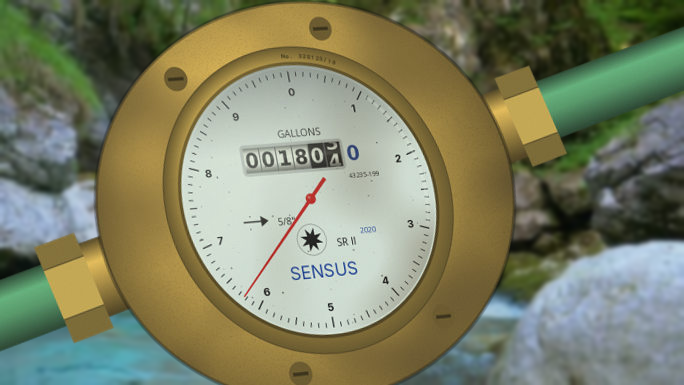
18036.2 gal
